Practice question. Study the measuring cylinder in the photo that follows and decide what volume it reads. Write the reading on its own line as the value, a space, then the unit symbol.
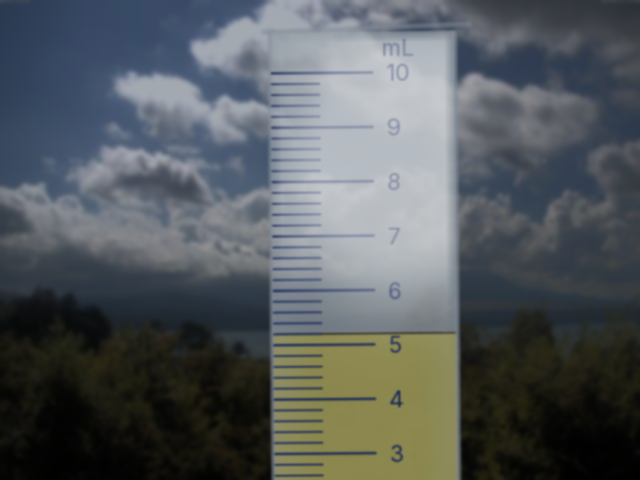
5.2 mL
